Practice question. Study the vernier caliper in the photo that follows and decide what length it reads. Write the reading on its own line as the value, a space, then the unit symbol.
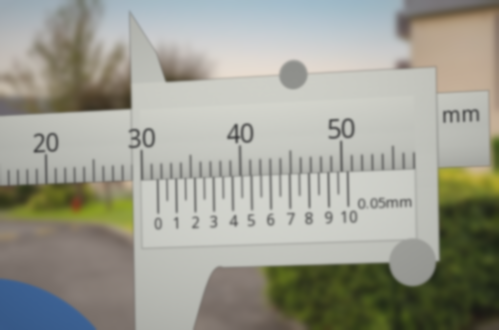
31.6 mm
